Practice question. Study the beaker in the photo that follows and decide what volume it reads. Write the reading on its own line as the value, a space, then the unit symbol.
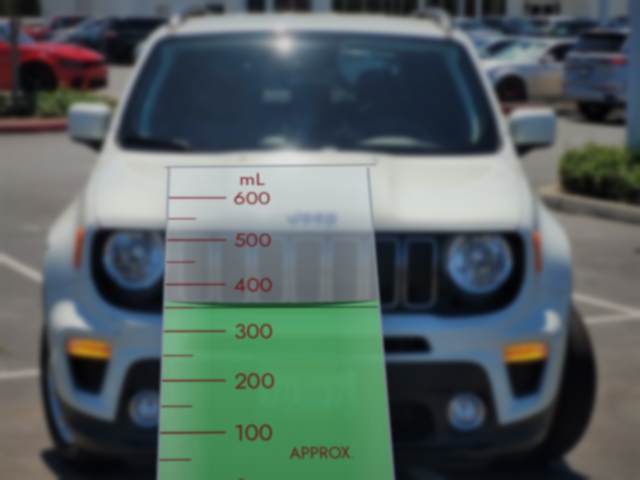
350 mL
